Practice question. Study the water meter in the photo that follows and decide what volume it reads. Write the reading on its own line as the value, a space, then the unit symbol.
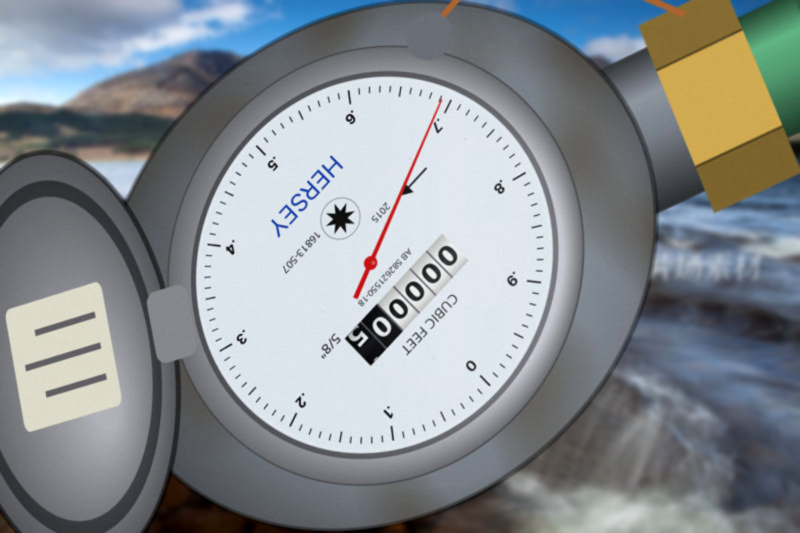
4.69 ft³
